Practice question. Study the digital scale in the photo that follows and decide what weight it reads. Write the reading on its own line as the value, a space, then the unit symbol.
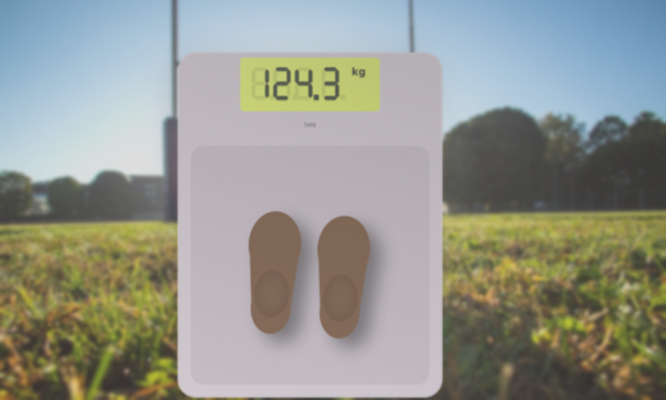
124.3 kg
